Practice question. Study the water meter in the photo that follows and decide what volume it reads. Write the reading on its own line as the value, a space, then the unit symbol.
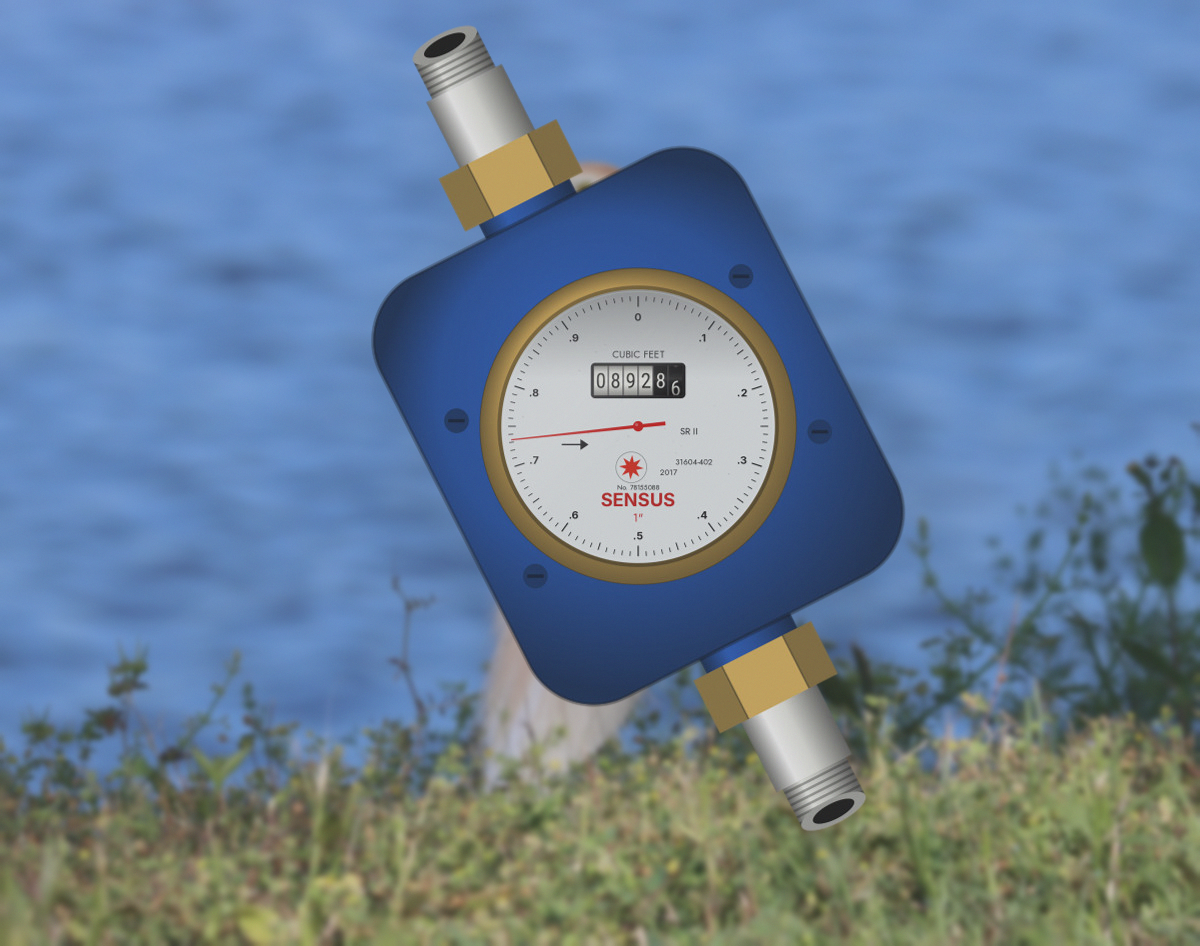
89285.73 ft³
